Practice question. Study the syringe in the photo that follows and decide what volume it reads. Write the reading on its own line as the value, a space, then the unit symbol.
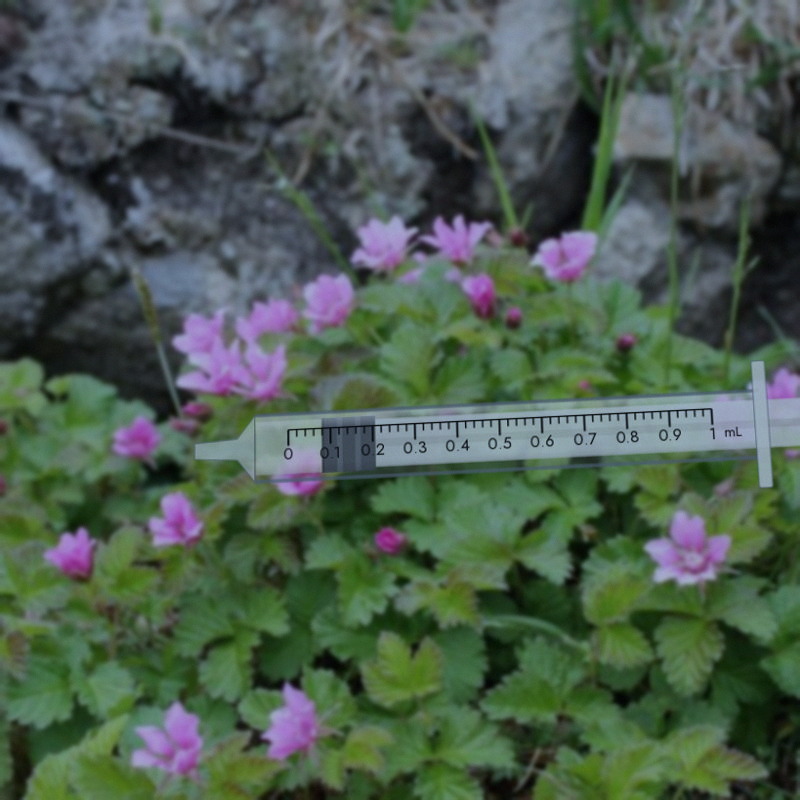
0.08 mL
